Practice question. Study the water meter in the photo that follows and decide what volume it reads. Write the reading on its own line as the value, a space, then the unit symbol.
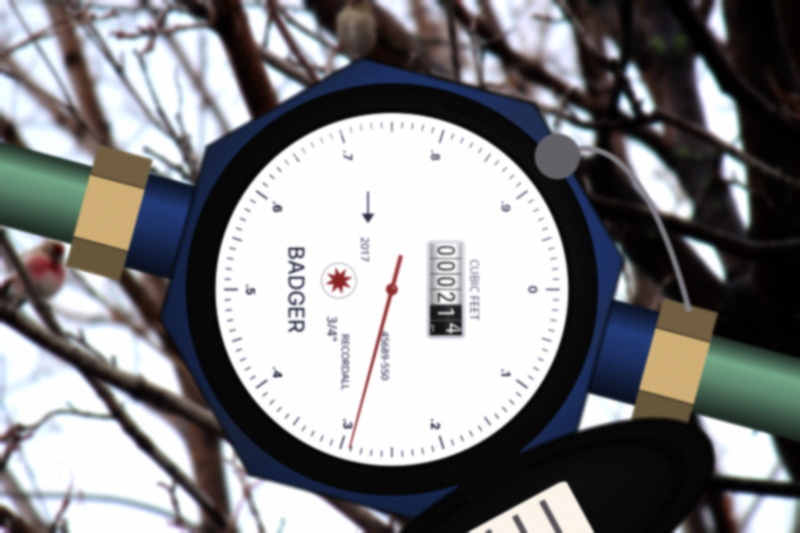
214.29 ft³
